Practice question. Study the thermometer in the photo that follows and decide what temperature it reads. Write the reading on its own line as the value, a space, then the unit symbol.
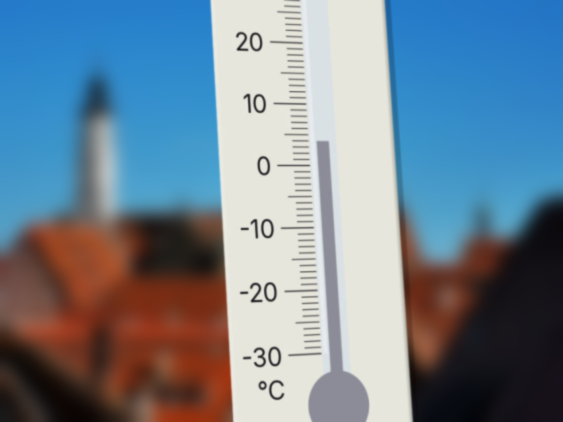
4 °C
